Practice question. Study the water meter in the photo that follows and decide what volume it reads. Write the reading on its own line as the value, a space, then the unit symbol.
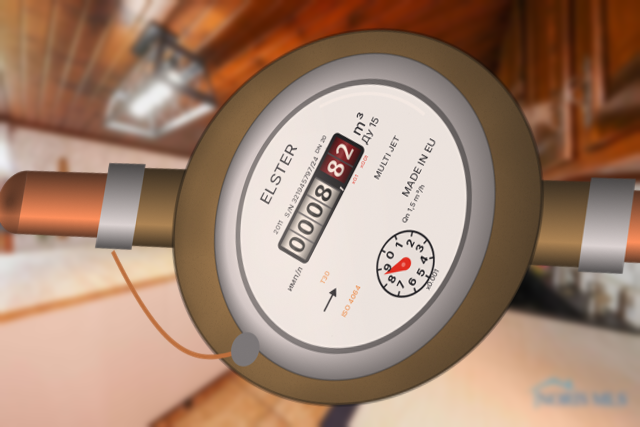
8.828 m³
